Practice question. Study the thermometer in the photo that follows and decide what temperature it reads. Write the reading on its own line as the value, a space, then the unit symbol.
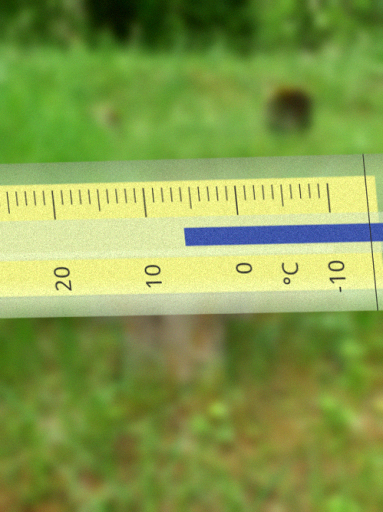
6 °C
